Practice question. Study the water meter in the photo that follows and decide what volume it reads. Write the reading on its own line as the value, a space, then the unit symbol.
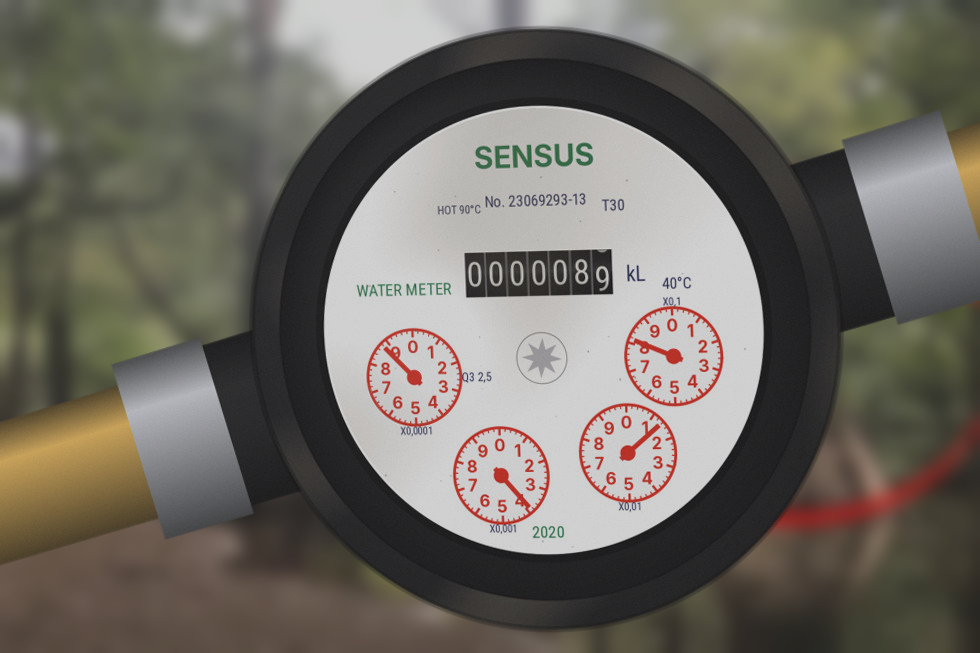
88.8138 kL
